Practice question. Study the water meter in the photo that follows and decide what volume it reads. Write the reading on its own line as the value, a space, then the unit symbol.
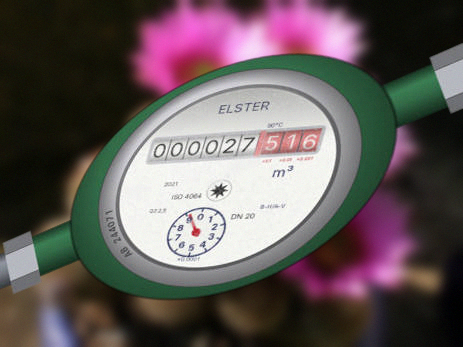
27.5159 m³
